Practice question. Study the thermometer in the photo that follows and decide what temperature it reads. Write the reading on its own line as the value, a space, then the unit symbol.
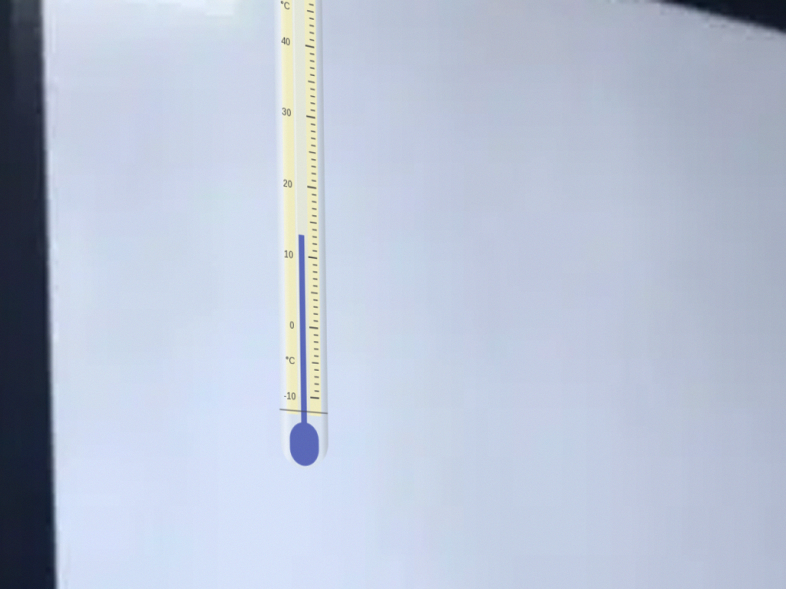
13 °C
